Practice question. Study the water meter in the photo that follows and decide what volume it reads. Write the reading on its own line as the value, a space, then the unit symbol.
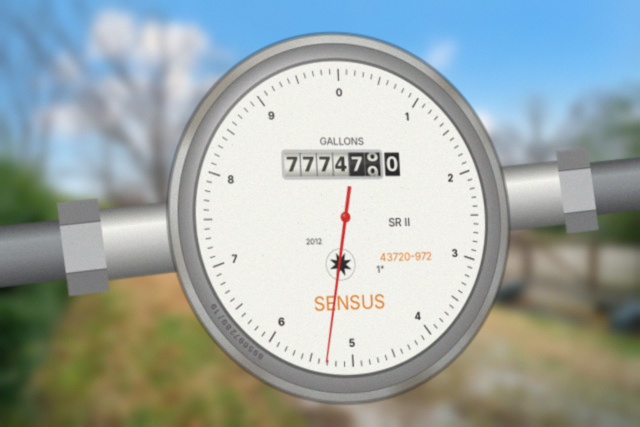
7774785.3 gal
